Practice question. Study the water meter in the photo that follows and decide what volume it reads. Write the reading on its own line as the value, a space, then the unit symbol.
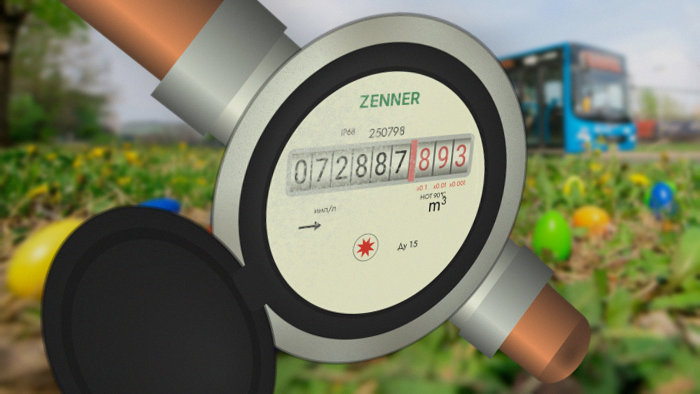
72887.893 m³
